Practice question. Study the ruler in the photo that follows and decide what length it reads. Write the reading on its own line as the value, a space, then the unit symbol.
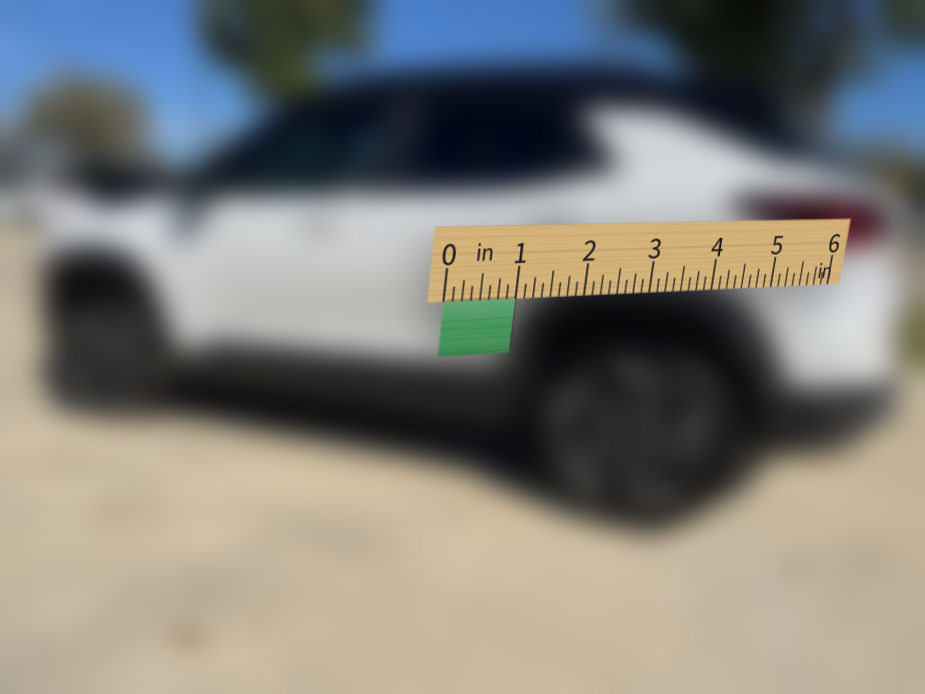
1 in
